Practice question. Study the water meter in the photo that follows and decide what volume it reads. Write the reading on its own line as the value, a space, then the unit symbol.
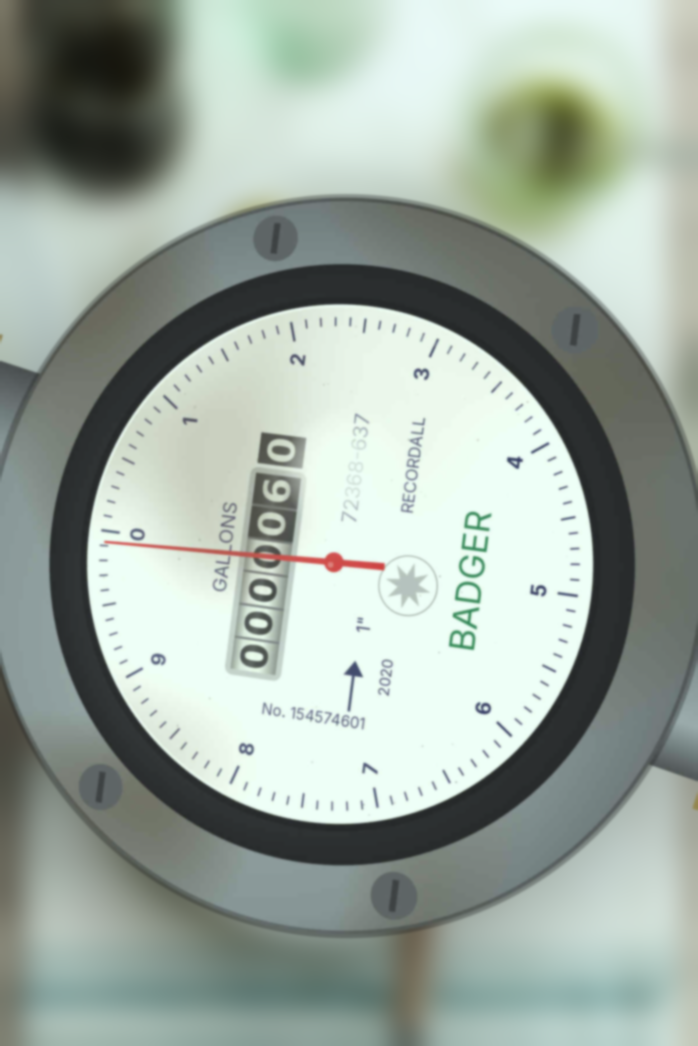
59.9 gal
